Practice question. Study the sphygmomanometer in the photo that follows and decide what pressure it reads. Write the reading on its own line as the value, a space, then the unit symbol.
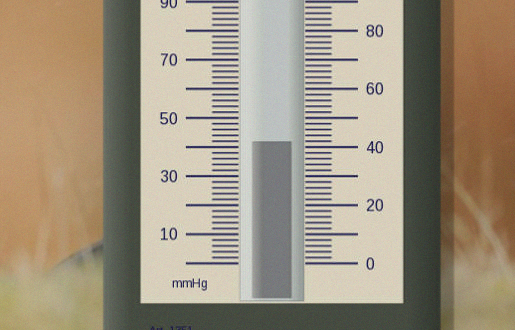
42 mmHg
